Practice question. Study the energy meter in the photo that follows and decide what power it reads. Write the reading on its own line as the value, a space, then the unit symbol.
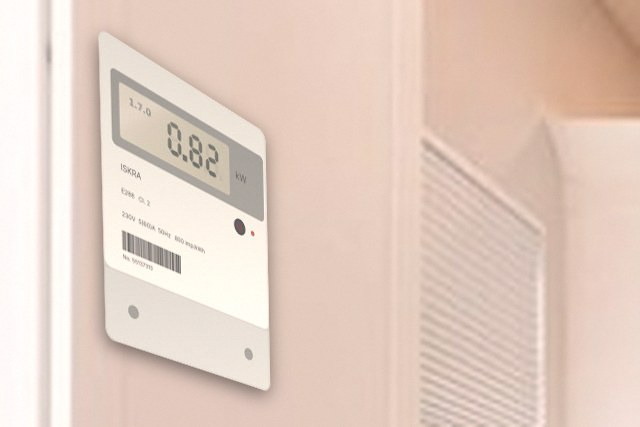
0.82 kW
